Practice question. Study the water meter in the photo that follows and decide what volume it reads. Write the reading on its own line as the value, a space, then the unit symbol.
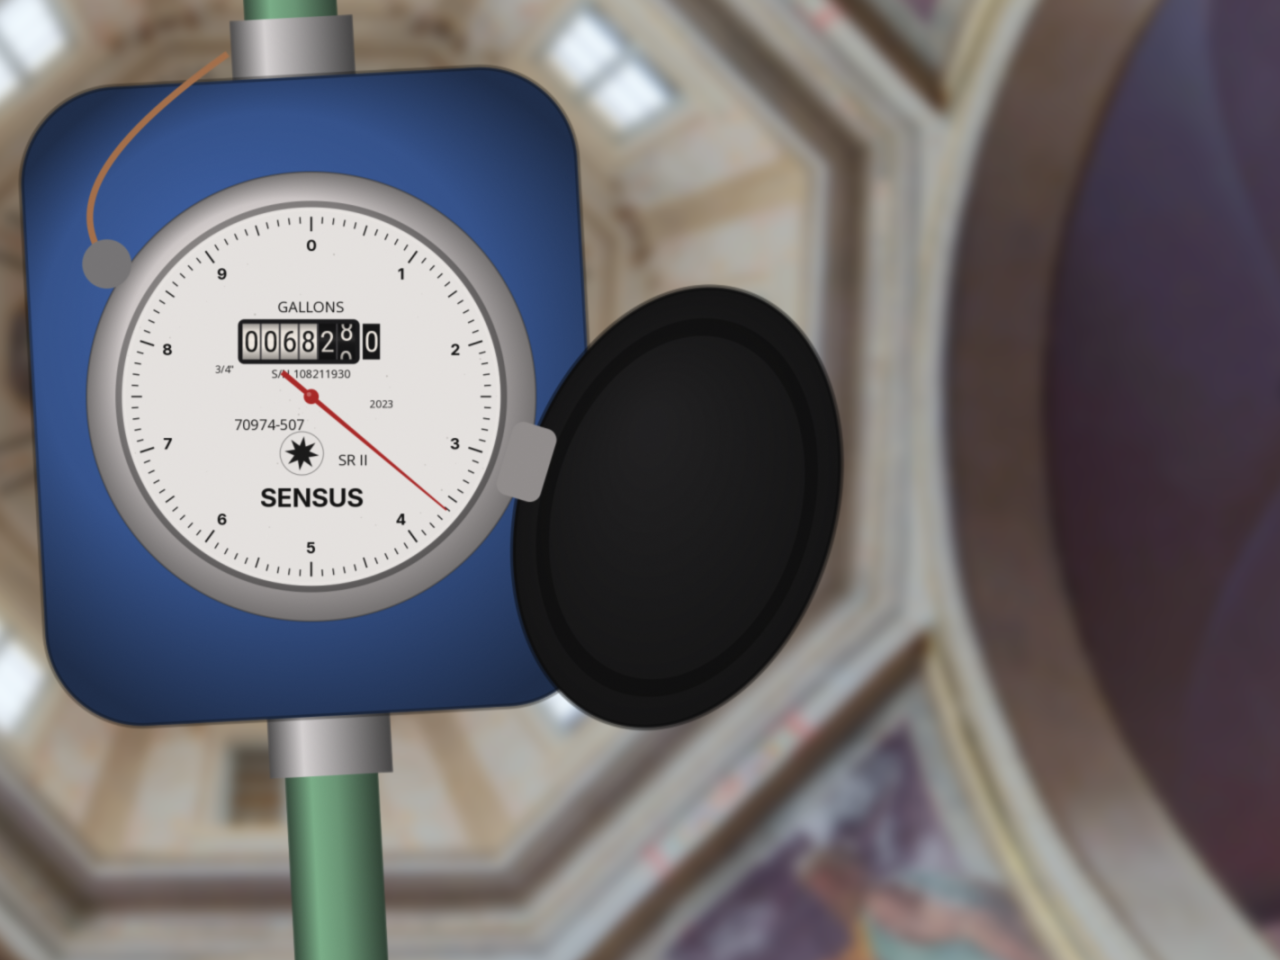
68283.6 gal
